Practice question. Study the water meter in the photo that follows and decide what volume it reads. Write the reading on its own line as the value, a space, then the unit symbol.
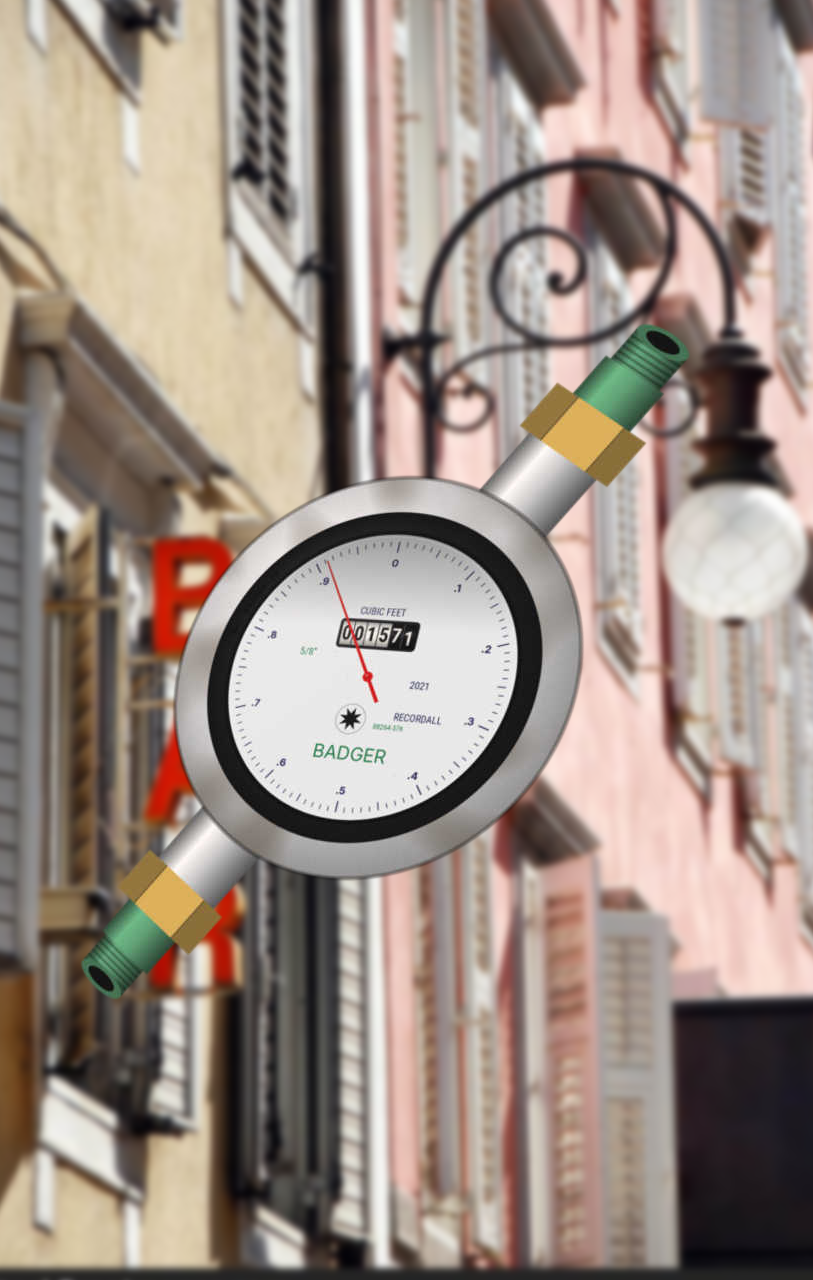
1570.91 ft³
